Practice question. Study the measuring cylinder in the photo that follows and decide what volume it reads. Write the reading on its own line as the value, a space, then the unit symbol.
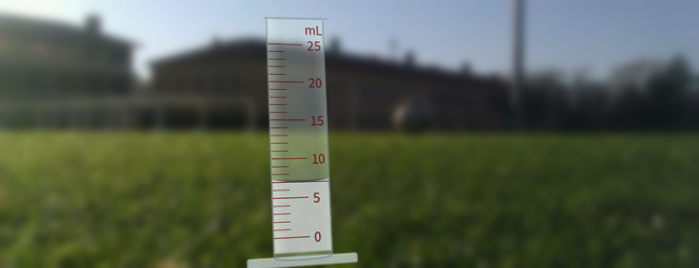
7 mL
